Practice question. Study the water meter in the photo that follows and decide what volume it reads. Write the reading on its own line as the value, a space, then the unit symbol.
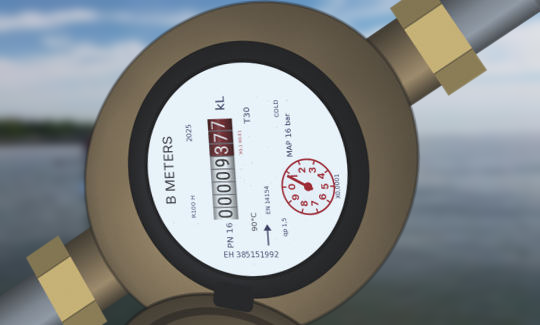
9.3770 kL
